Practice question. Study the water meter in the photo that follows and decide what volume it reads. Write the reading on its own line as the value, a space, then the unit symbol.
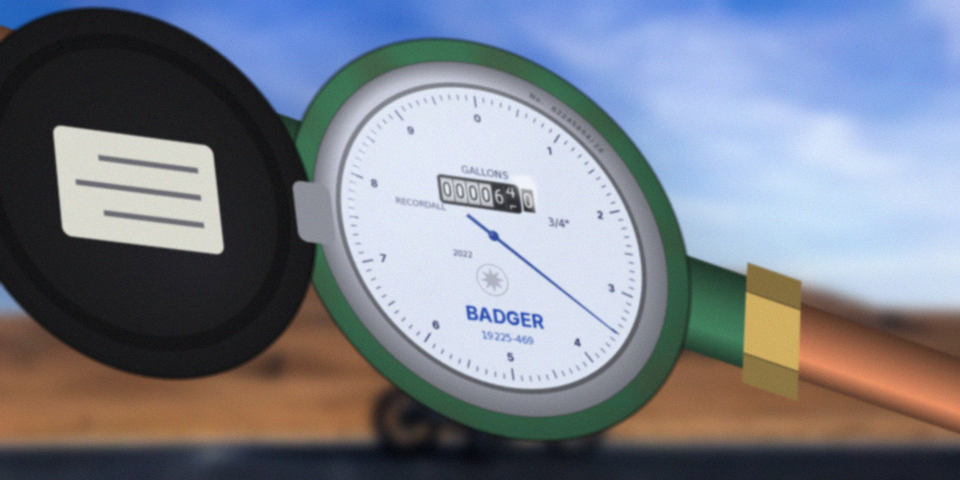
643.5 gal
